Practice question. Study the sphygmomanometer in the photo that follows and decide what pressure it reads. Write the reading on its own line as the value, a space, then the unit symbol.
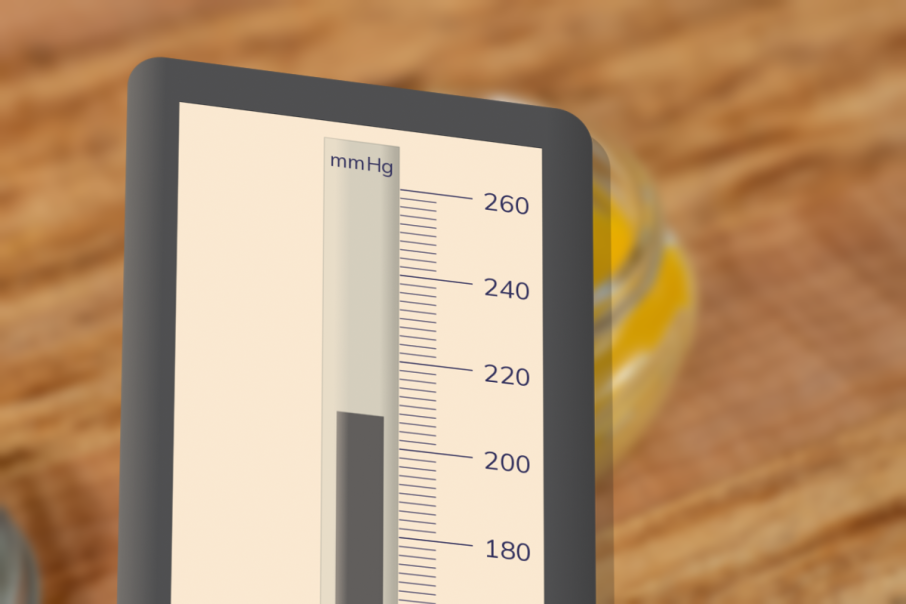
207 mmHg
